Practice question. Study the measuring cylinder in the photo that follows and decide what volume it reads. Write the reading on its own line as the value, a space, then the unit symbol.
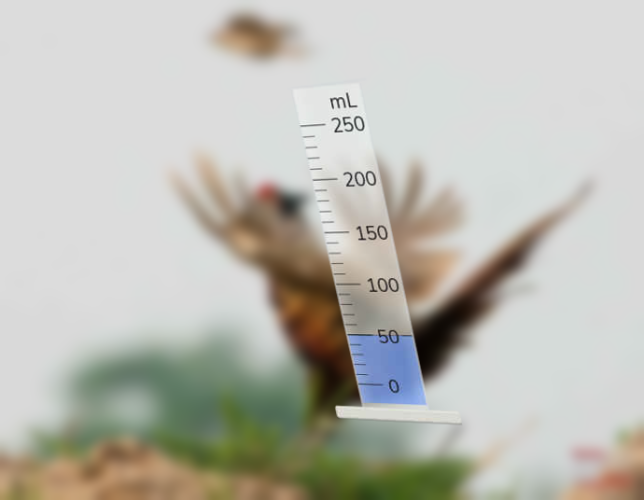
50 mL
